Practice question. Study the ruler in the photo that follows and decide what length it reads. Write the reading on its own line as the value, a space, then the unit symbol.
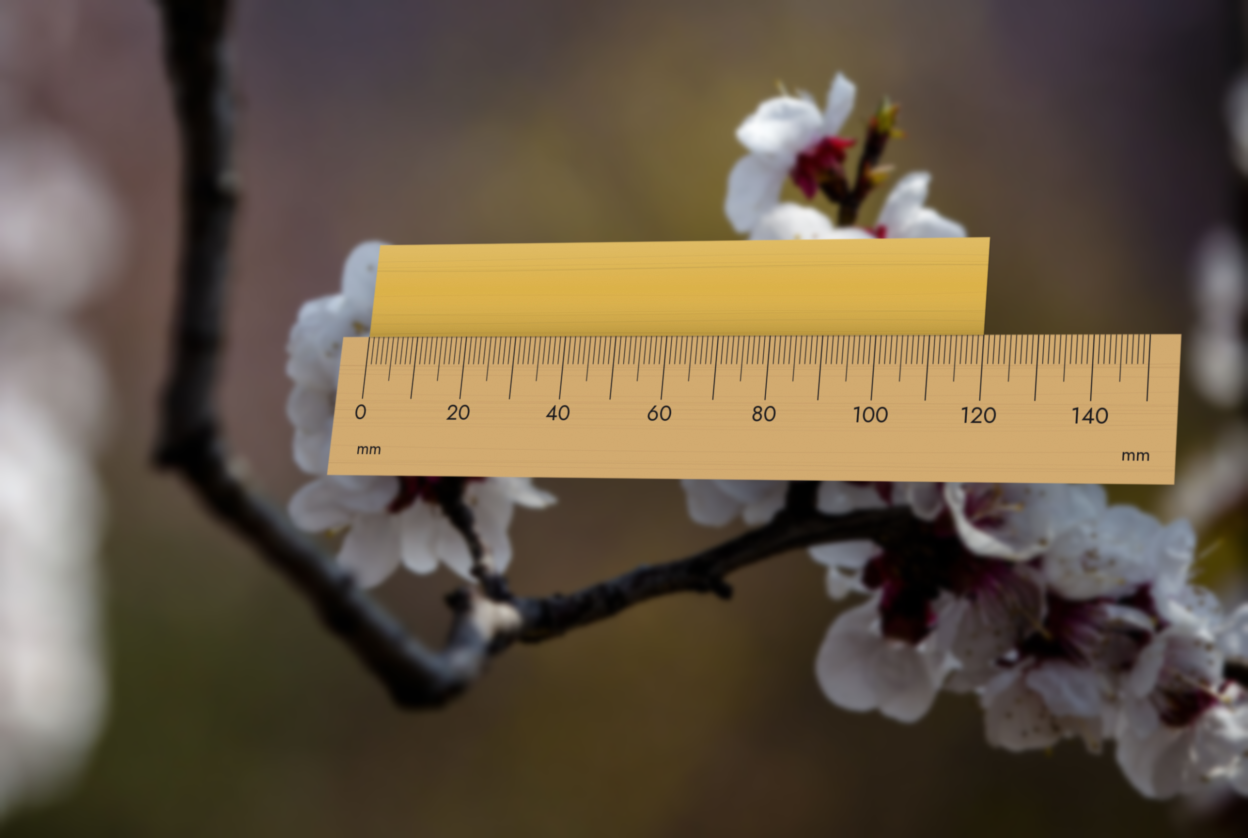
120 mm
